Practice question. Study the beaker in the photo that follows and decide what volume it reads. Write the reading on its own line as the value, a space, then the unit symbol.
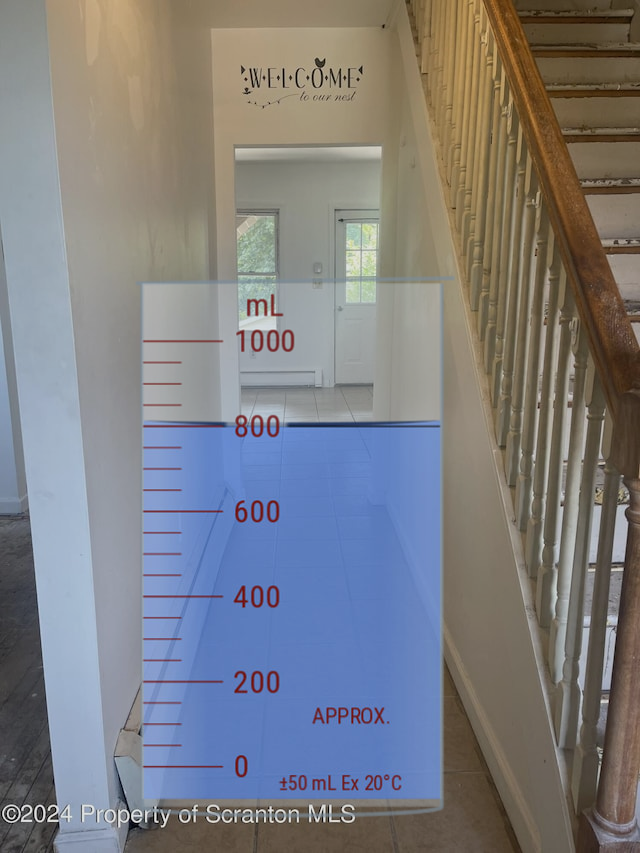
800 mL
